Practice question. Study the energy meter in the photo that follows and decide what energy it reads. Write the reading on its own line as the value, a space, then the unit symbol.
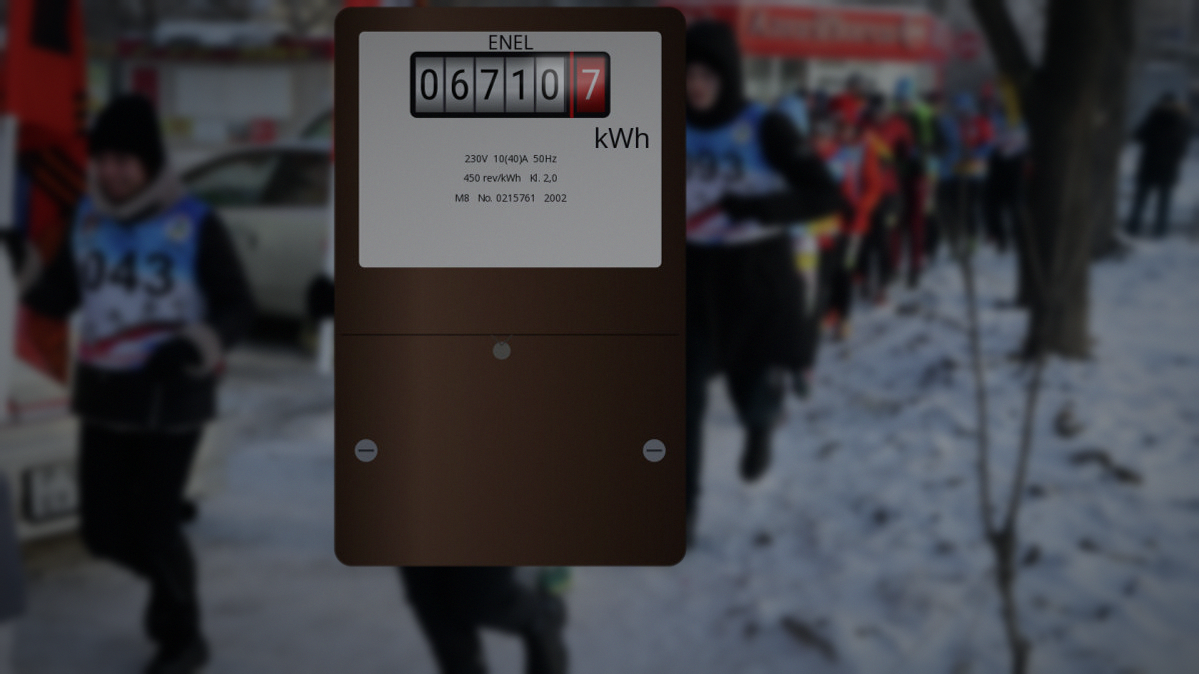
6710.7 kWh
